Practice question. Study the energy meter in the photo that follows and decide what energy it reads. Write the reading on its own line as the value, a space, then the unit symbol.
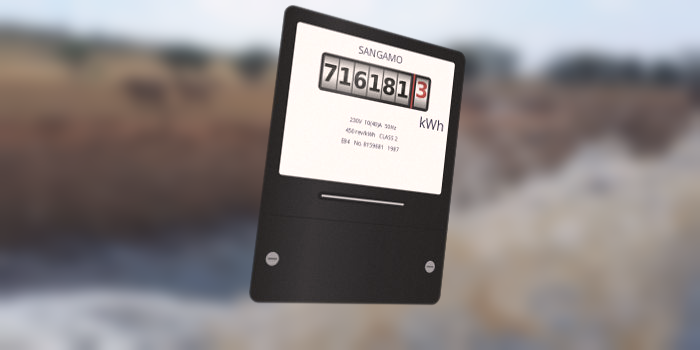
716181.3 kWh
